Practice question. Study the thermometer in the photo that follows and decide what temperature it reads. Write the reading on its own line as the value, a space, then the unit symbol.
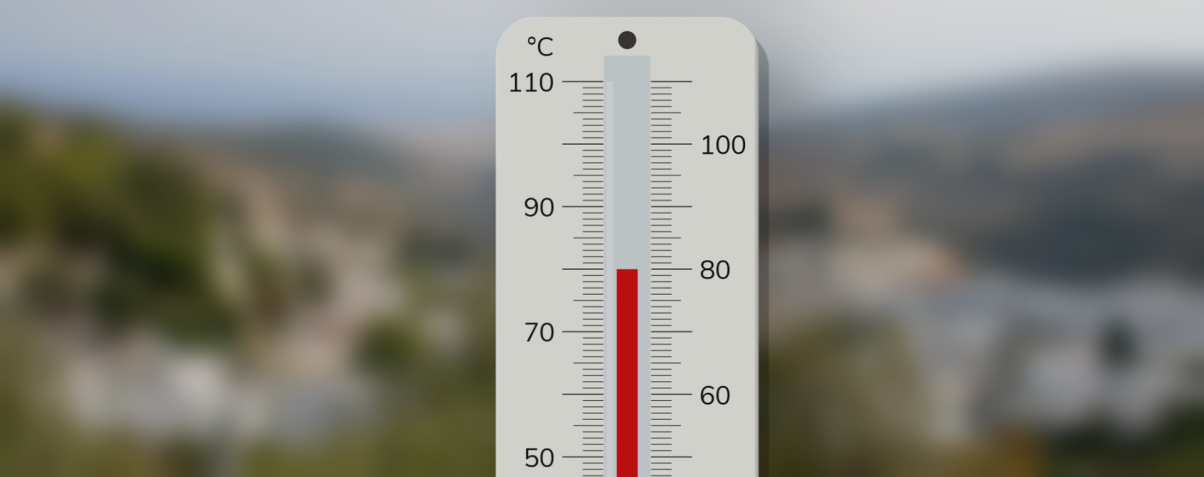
80 °C
